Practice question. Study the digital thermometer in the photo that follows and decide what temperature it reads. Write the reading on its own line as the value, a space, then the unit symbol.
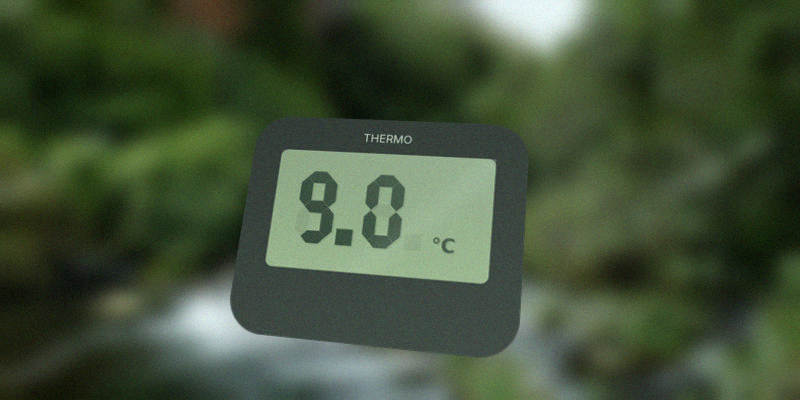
9.0 °C
